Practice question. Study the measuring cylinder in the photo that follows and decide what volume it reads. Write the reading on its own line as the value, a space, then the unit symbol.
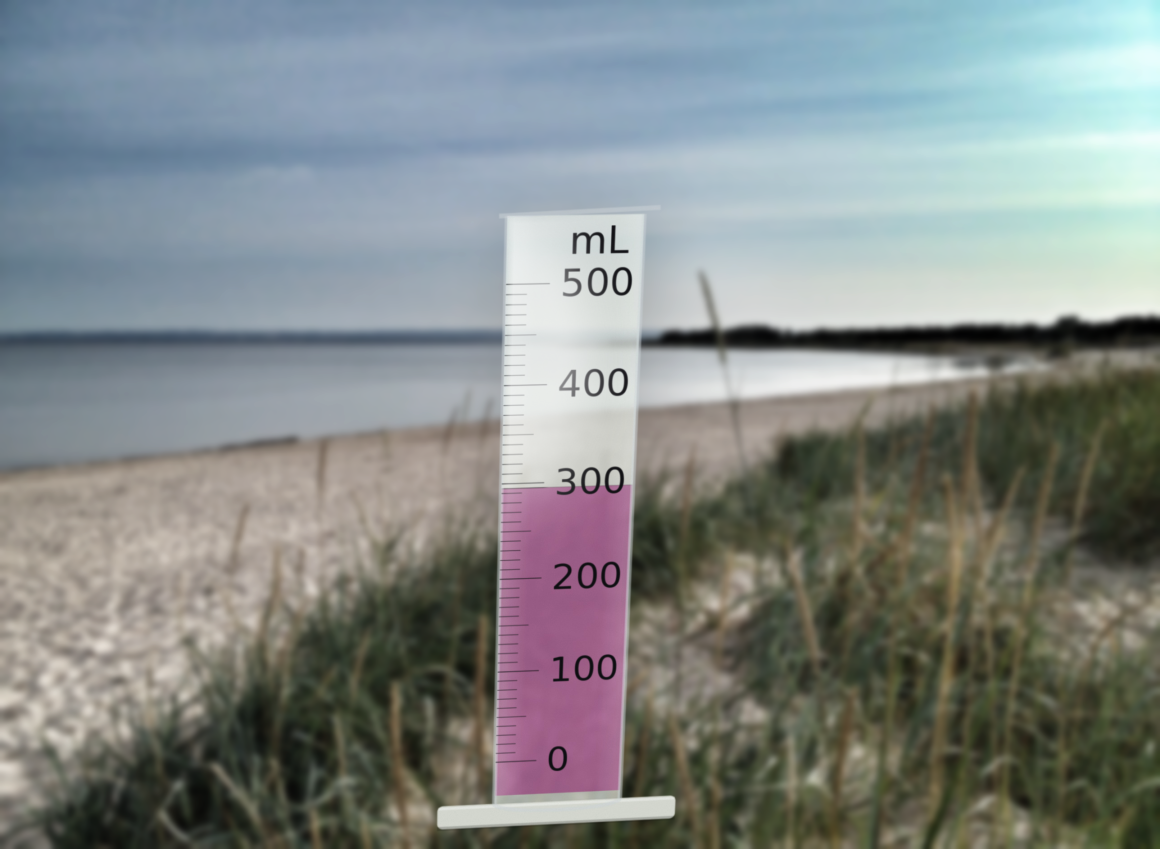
295 mL
